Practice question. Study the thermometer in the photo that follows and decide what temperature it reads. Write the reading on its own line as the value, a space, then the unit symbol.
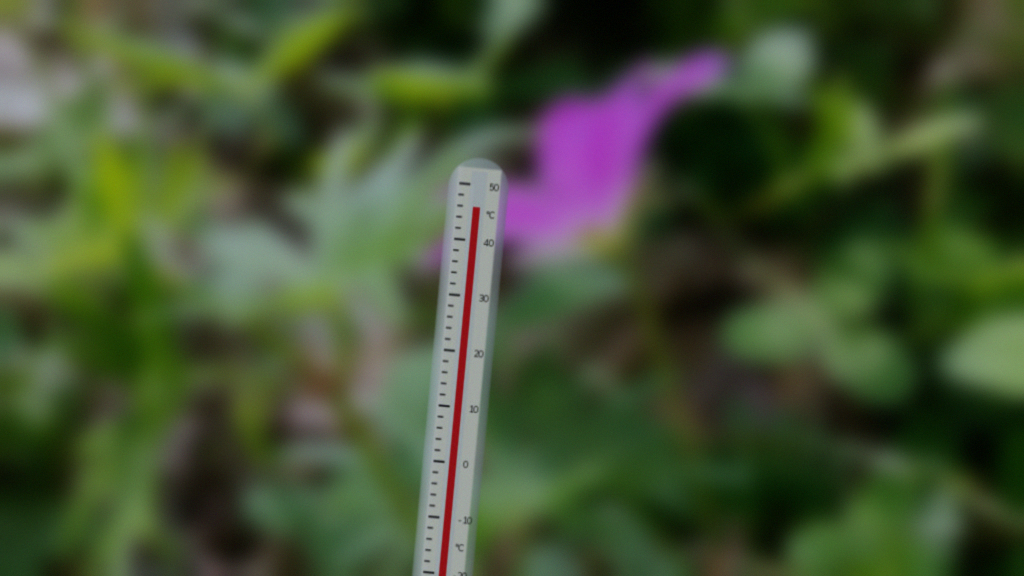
46 °C
